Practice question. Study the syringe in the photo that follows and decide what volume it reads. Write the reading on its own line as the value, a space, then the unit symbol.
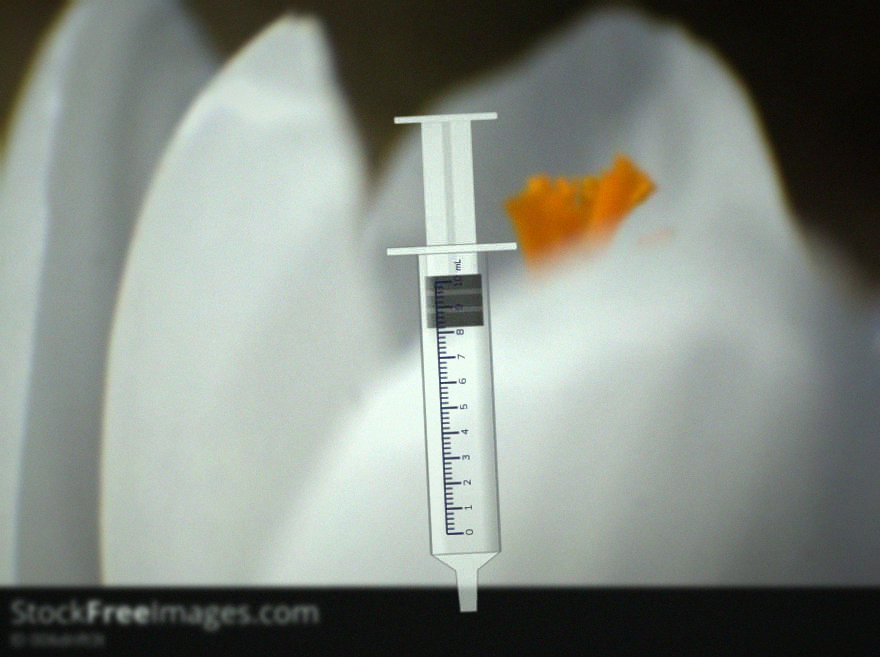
8.2 mL
